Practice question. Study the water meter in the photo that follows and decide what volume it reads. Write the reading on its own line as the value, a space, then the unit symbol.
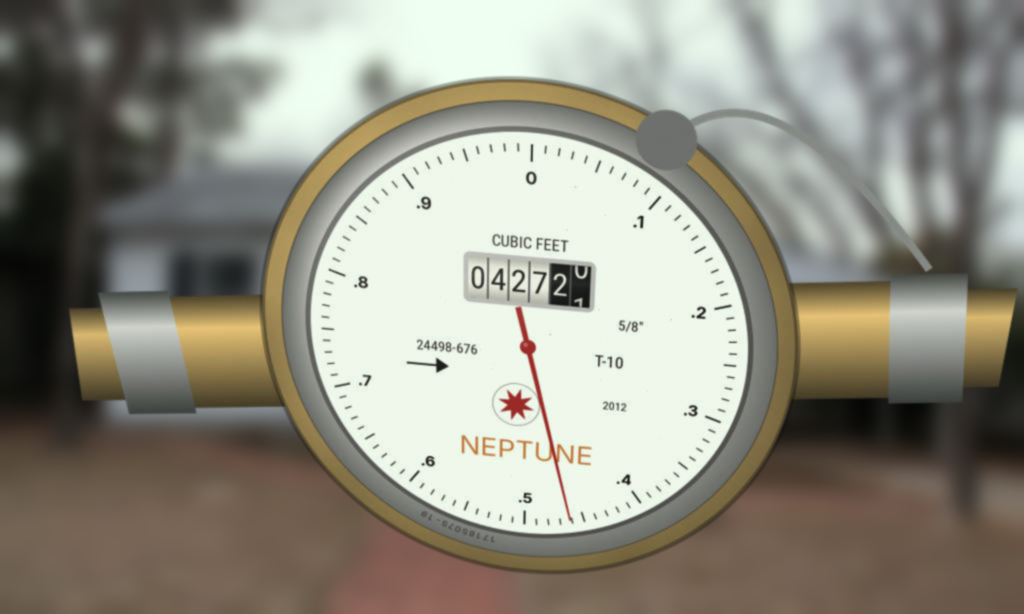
42720.46 ft³
